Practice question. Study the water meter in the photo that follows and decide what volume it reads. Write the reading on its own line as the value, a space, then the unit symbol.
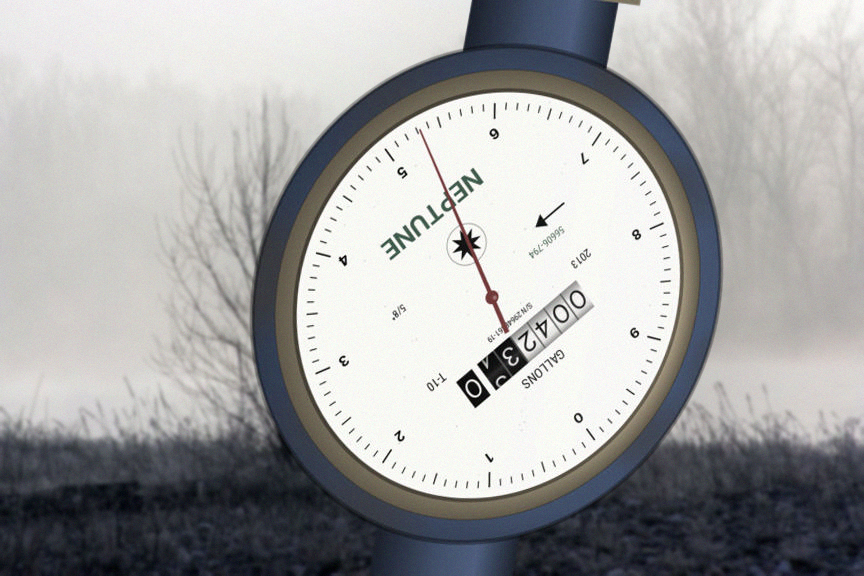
42335.3 gal
